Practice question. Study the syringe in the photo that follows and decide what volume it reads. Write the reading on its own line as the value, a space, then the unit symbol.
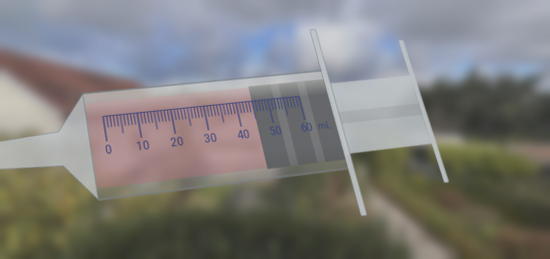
45 mL
